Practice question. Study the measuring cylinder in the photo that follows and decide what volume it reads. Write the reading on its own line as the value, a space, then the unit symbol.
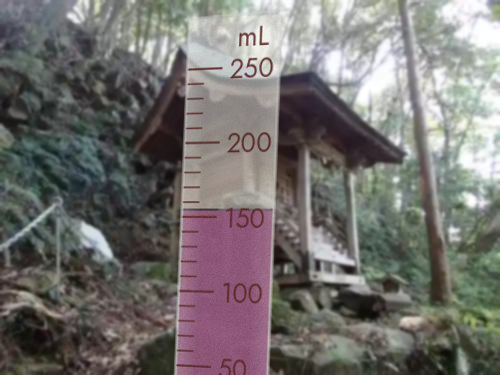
155 mL
